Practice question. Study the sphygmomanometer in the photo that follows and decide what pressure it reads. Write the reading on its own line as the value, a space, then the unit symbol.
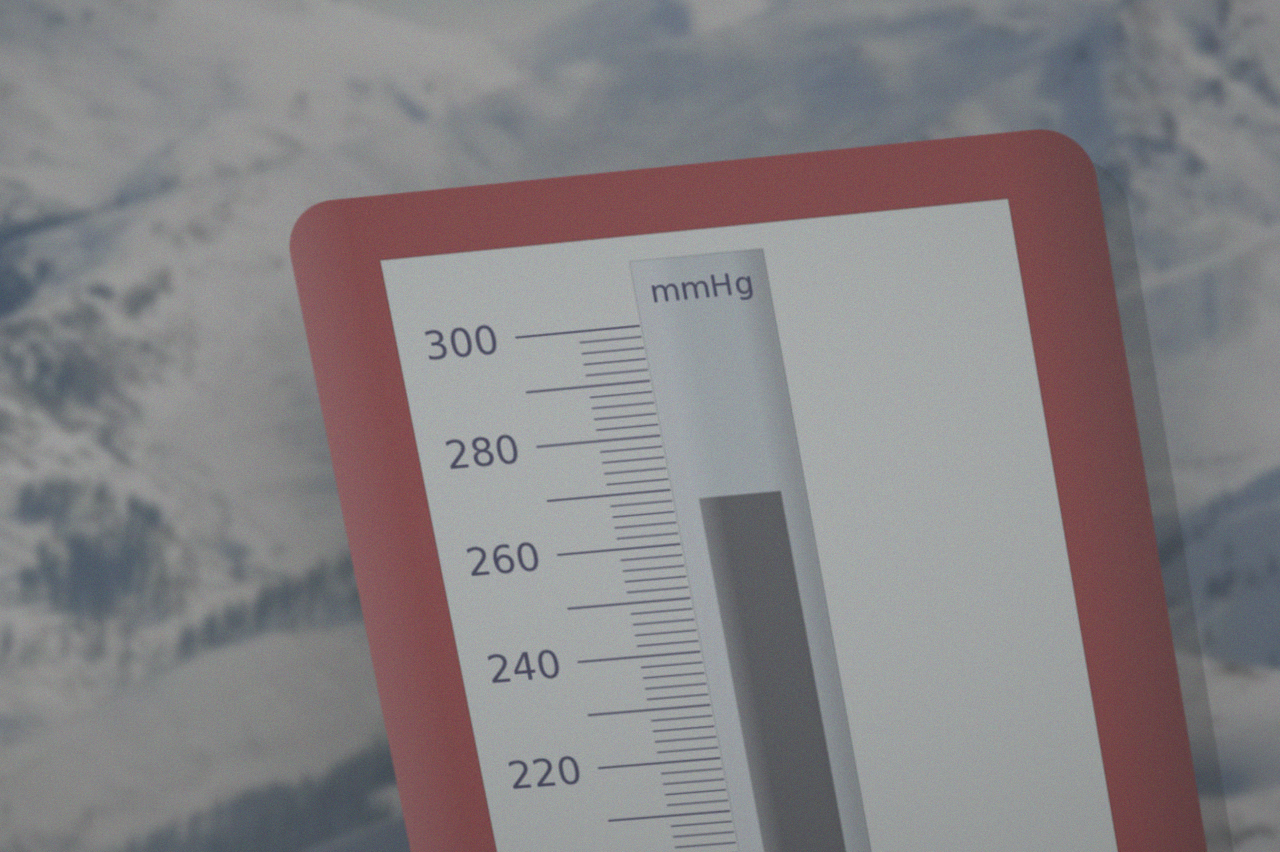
268 mmHg
